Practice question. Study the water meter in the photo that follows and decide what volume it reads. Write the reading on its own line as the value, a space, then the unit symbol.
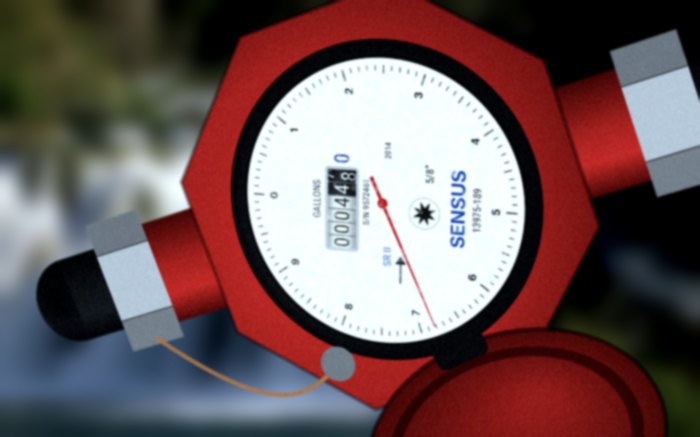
4476.8 gal
